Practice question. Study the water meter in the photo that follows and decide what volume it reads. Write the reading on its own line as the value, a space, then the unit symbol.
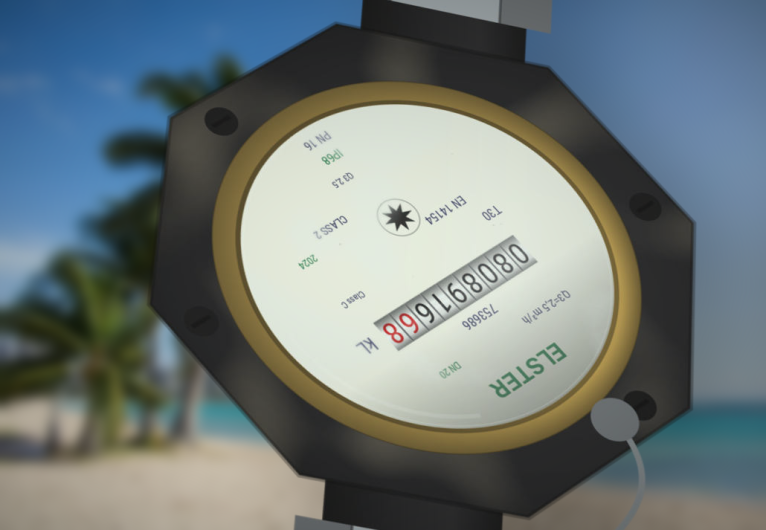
808916.68 kL
